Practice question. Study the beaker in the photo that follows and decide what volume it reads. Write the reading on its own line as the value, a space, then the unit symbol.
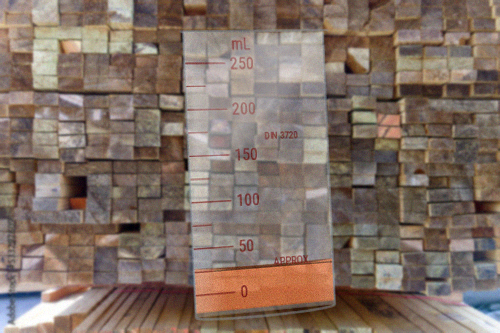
25 mL
